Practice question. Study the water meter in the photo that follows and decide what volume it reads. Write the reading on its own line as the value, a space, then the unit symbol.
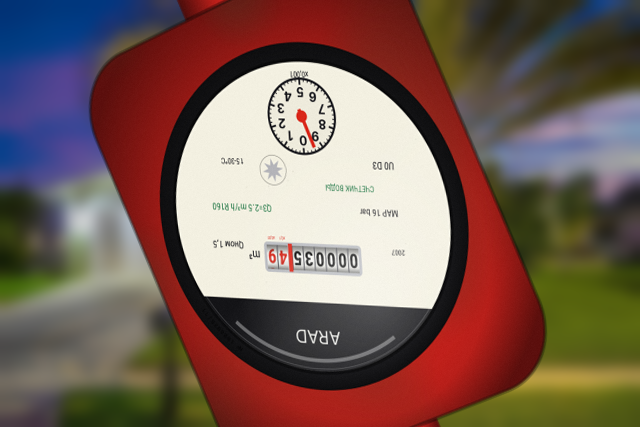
35.489 m³
